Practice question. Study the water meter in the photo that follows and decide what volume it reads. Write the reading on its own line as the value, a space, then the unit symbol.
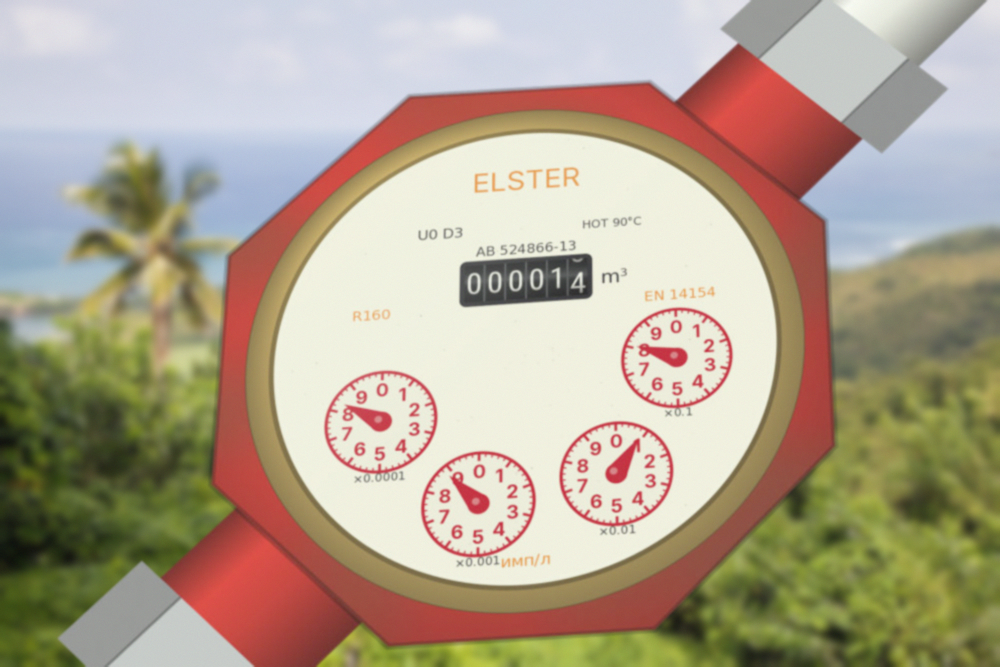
13.8088 m³
